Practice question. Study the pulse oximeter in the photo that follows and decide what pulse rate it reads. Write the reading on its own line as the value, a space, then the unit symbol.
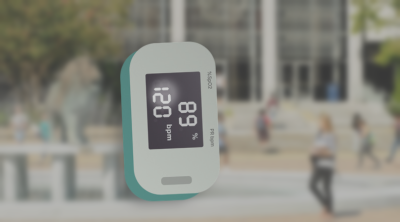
120 bpm
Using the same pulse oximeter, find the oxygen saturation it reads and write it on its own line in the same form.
89 %
